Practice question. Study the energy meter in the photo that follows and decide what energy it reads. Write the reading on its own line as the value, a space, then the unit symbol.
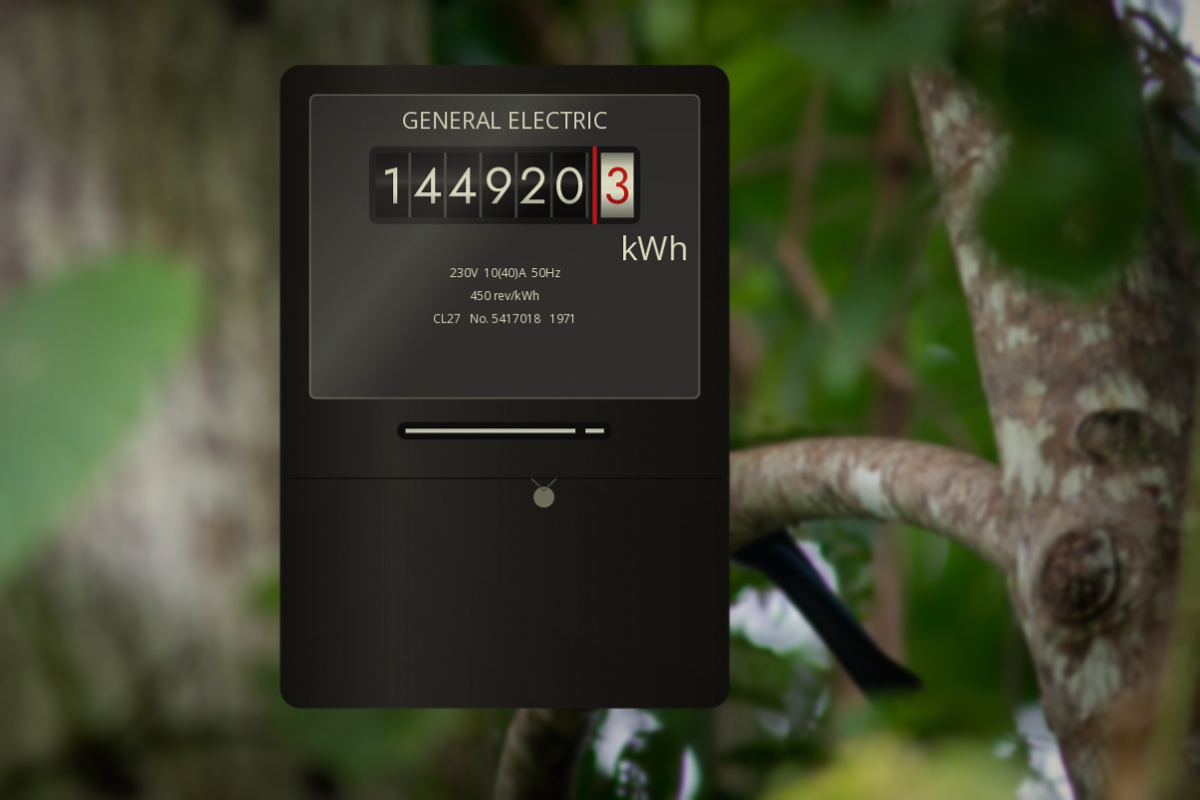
144920.3 kWh
